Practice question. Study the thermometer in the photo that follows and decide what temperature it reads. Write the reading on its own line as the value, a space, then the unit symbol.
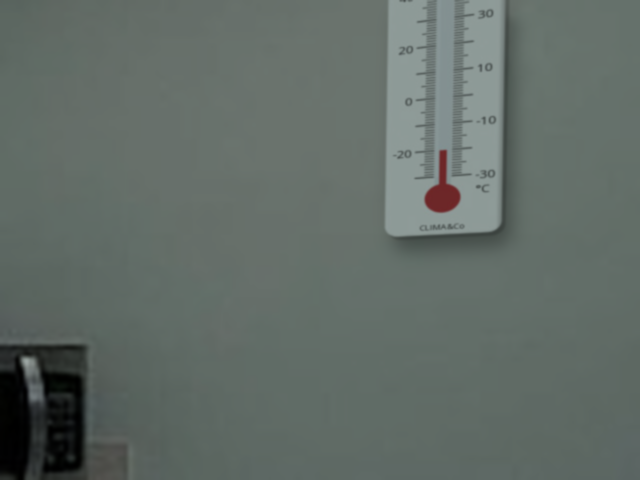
-20 °C
